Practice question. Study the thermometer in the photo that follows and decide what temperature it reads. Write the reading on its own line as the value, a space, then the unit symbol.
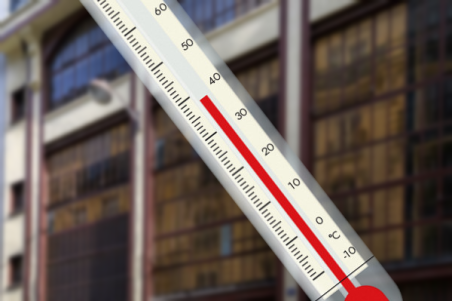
38 °C
